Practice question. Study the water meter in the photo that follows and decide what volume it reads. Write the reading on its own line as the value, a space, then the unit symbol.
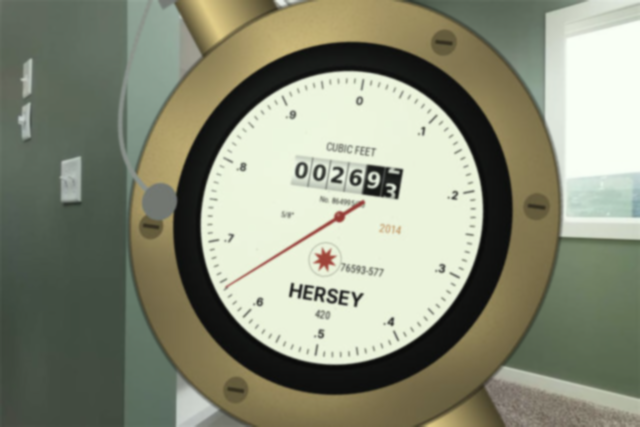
2692.64 ft³
